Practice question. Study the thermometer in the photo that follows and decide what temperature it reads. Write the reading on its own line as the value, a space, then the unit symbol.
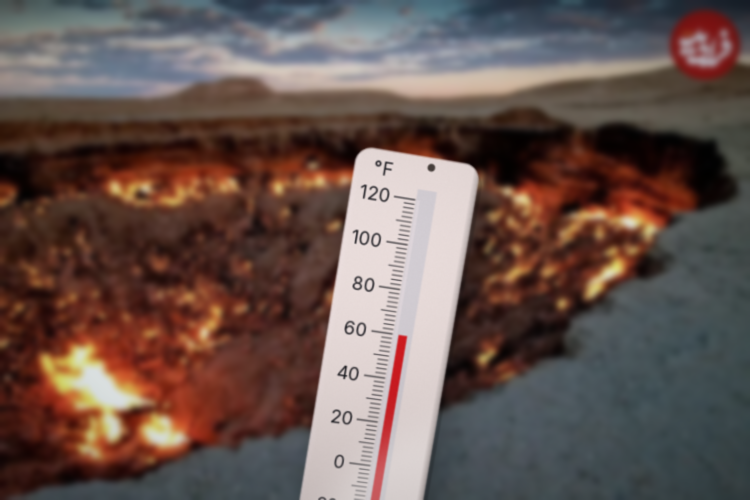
60 °F
